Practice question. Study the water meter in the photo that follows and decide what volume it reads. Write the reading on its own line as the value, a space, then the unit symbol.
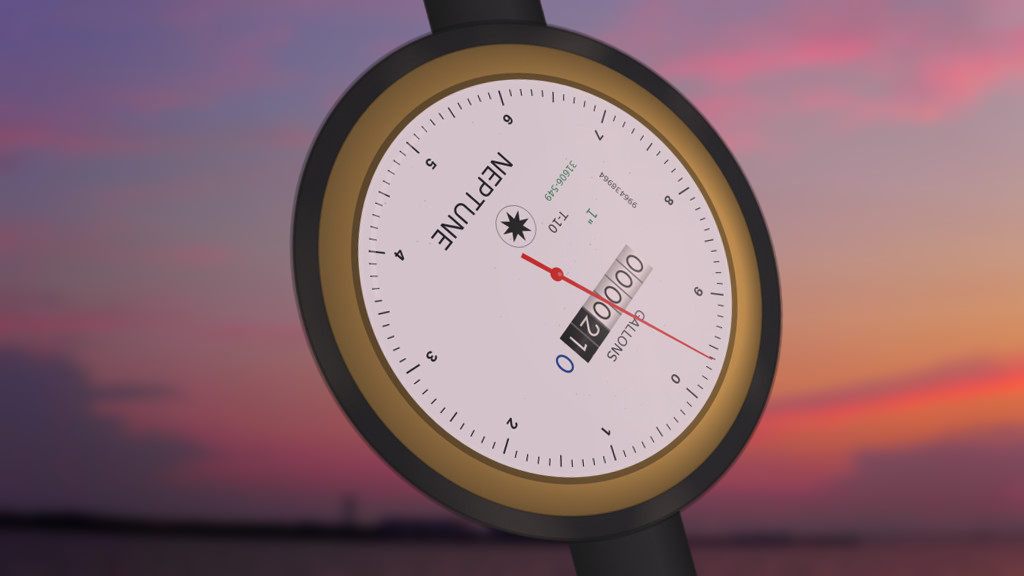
209.6 gal
